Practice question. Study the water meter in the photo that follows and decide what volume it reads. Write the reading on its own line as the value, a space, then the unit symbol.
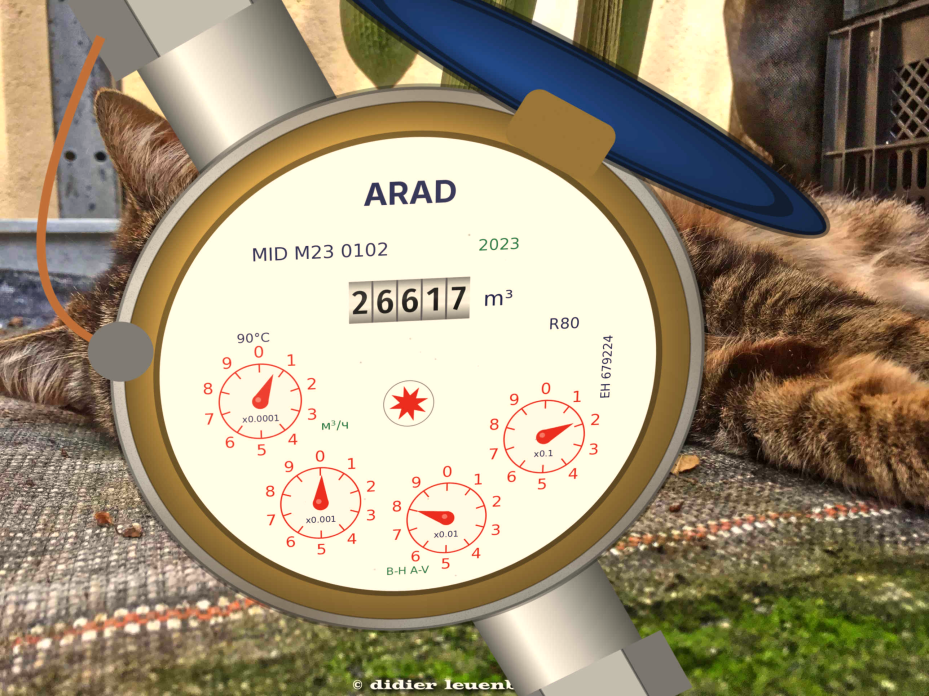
26617.1800 m³
